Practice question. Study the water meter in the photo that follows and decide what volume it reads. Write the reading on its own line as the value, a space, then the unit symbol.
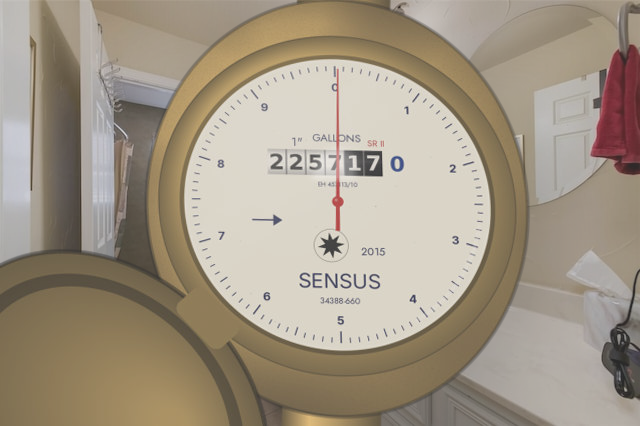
2257170.0 gal
